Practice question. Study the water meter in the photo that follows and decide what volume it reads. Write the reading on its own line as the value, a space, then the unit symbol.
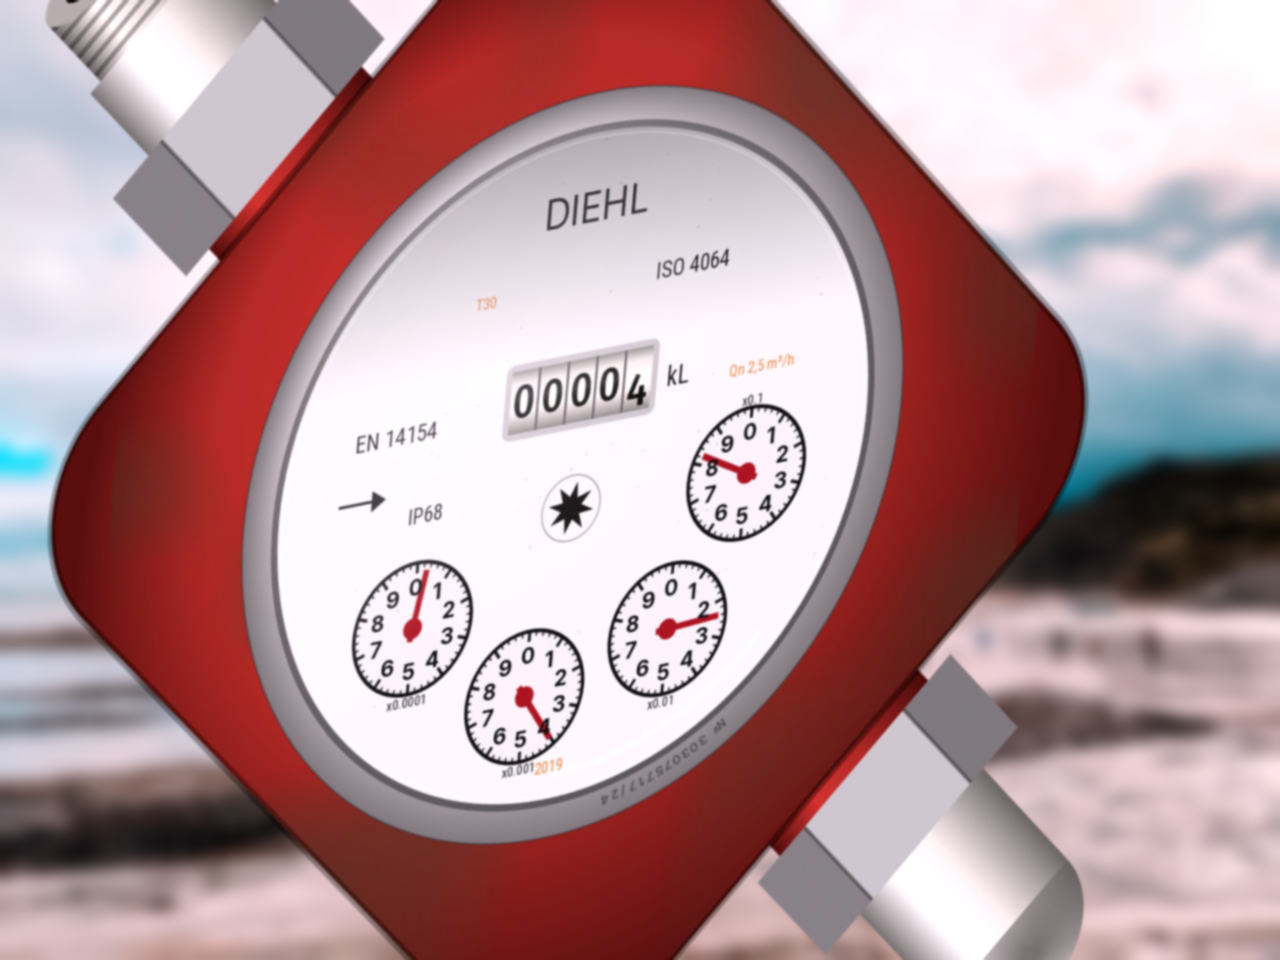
3.8240 kL
